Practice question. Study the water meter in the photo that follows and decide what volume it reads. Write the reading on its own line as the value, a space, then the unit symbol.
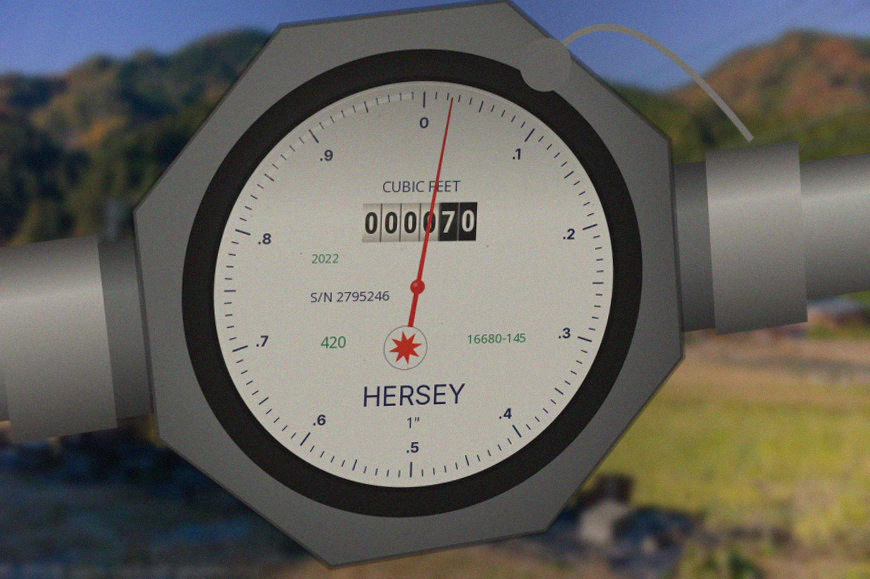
70.02 ft³
